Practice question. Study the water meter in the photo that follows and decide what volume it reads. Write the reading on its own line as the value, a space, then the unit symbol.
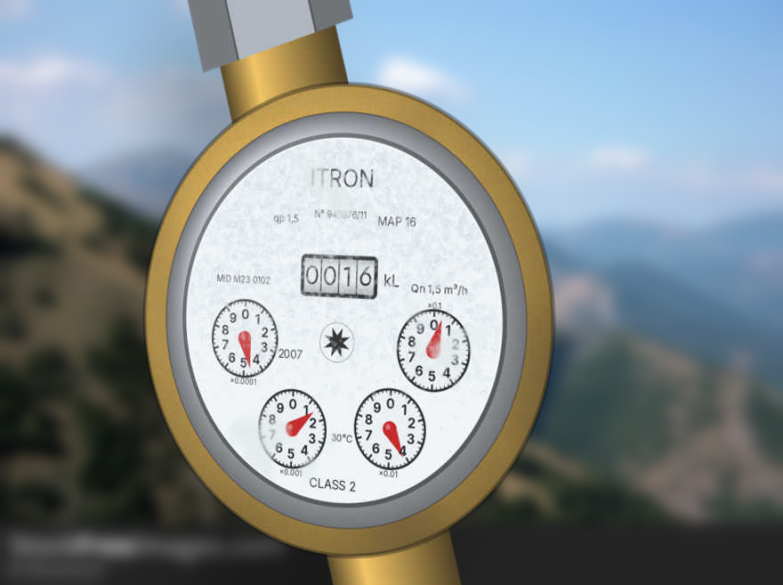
16.0414 kL
